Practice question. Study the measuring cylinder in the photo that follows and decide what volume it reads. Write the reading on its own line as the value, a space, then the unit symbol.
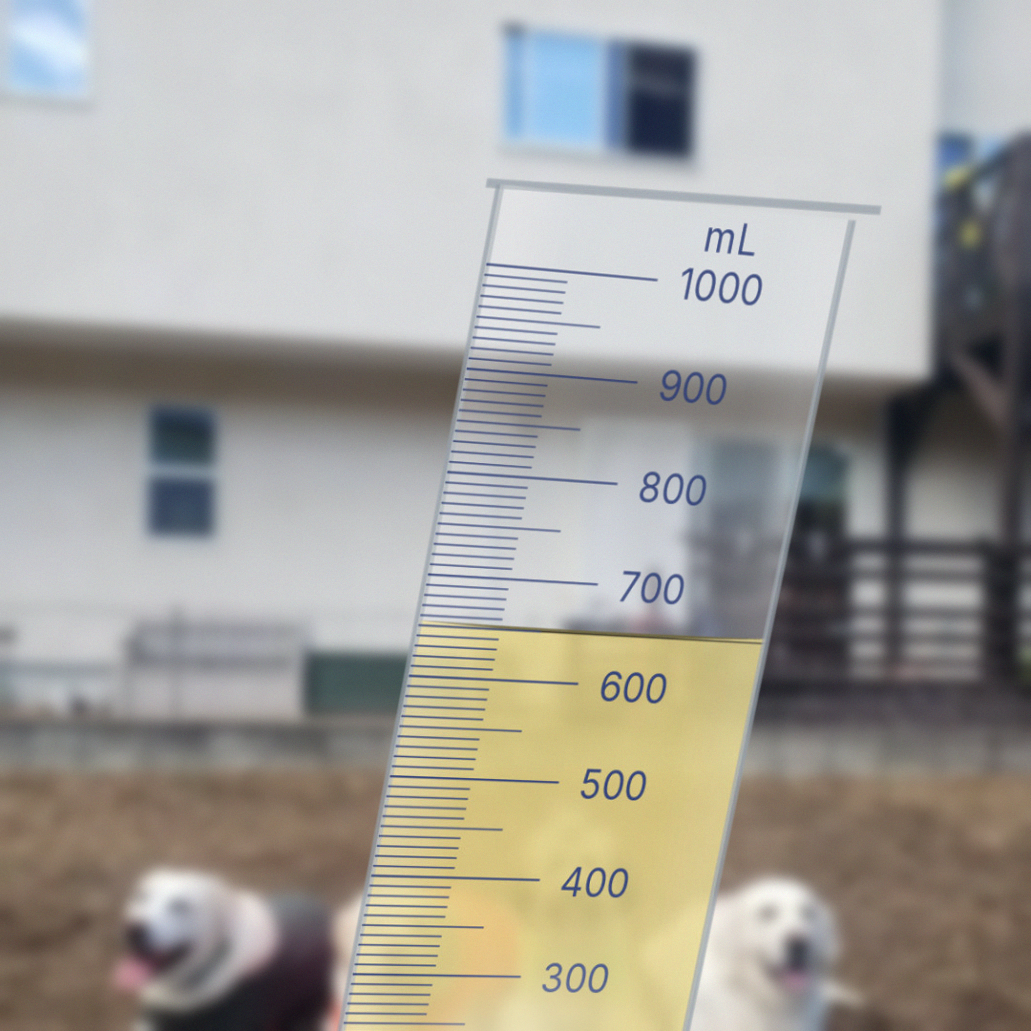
650 mL
